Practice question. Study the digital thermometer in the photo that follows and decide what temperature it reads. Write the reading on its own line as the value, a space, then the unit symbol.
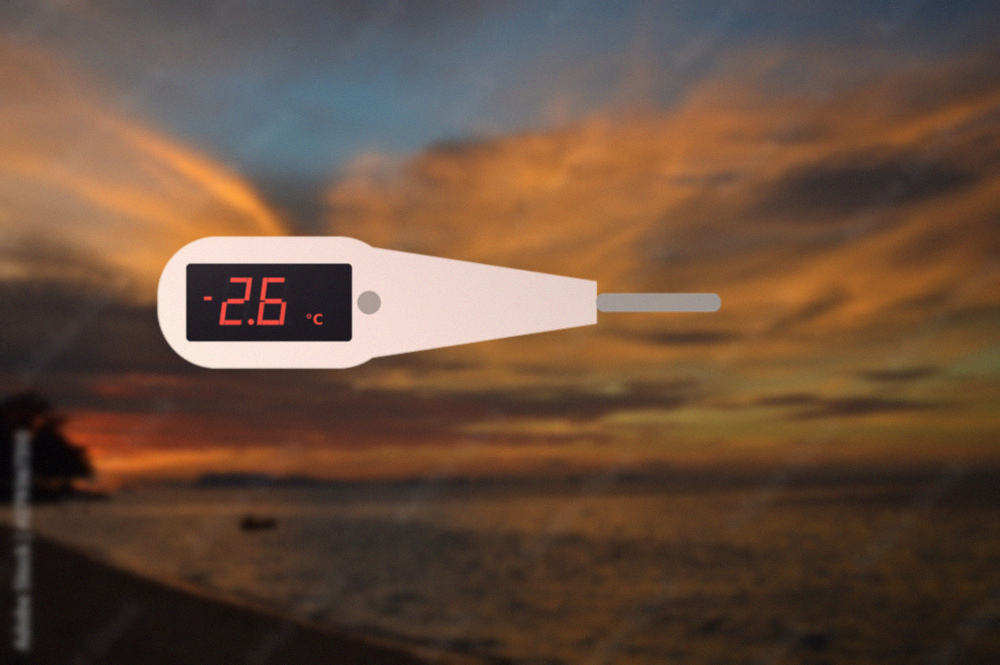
-2.6 °C
